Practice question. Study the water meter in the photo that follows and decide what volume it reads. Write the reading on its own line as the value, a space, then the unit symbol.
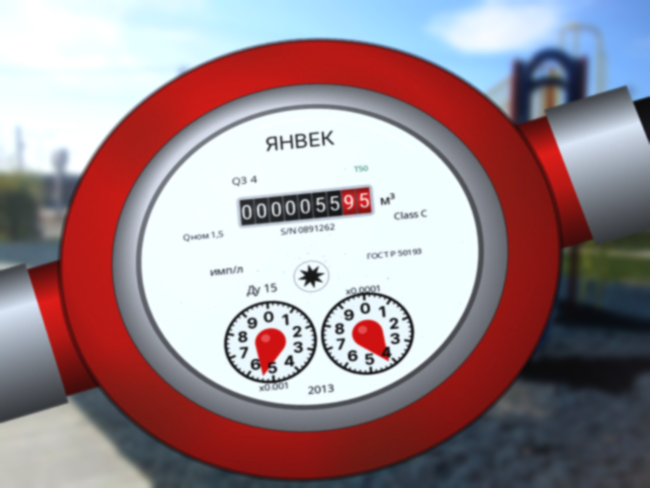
55.9554 m³
